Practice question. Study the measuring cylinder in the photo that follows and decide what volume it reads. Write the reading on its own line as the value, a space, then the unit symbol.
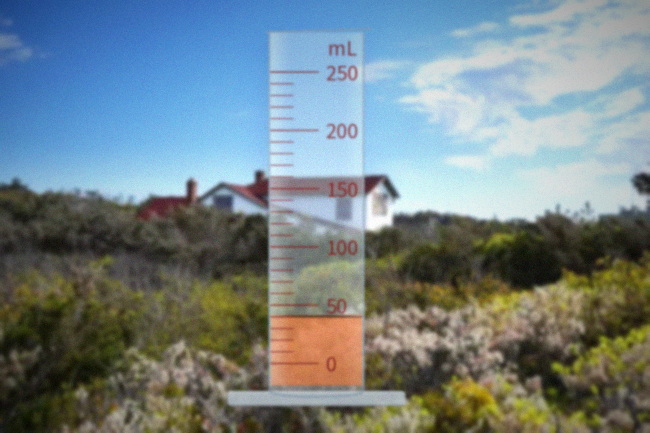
40 mL
